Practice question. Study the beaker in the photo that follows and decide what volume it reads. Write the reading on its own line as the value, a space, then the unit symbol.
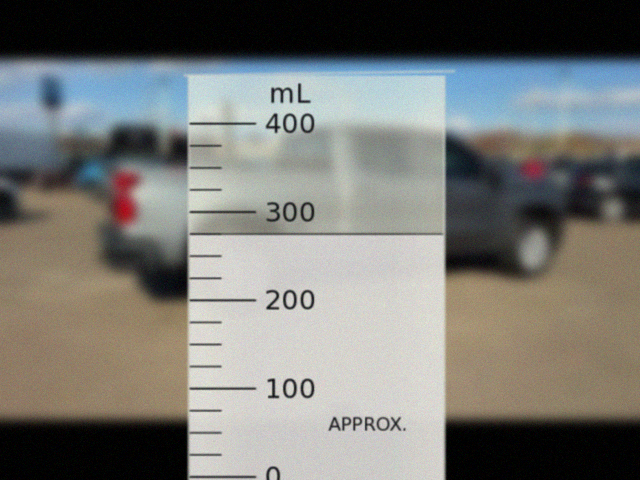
275 mL
